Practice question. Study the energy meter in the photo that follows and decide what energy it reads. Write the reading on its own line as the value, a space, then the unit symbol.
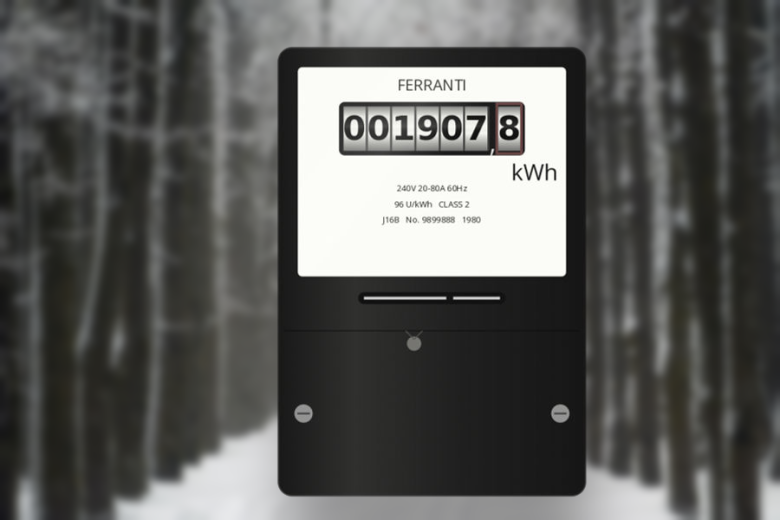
1907.8 kWh
